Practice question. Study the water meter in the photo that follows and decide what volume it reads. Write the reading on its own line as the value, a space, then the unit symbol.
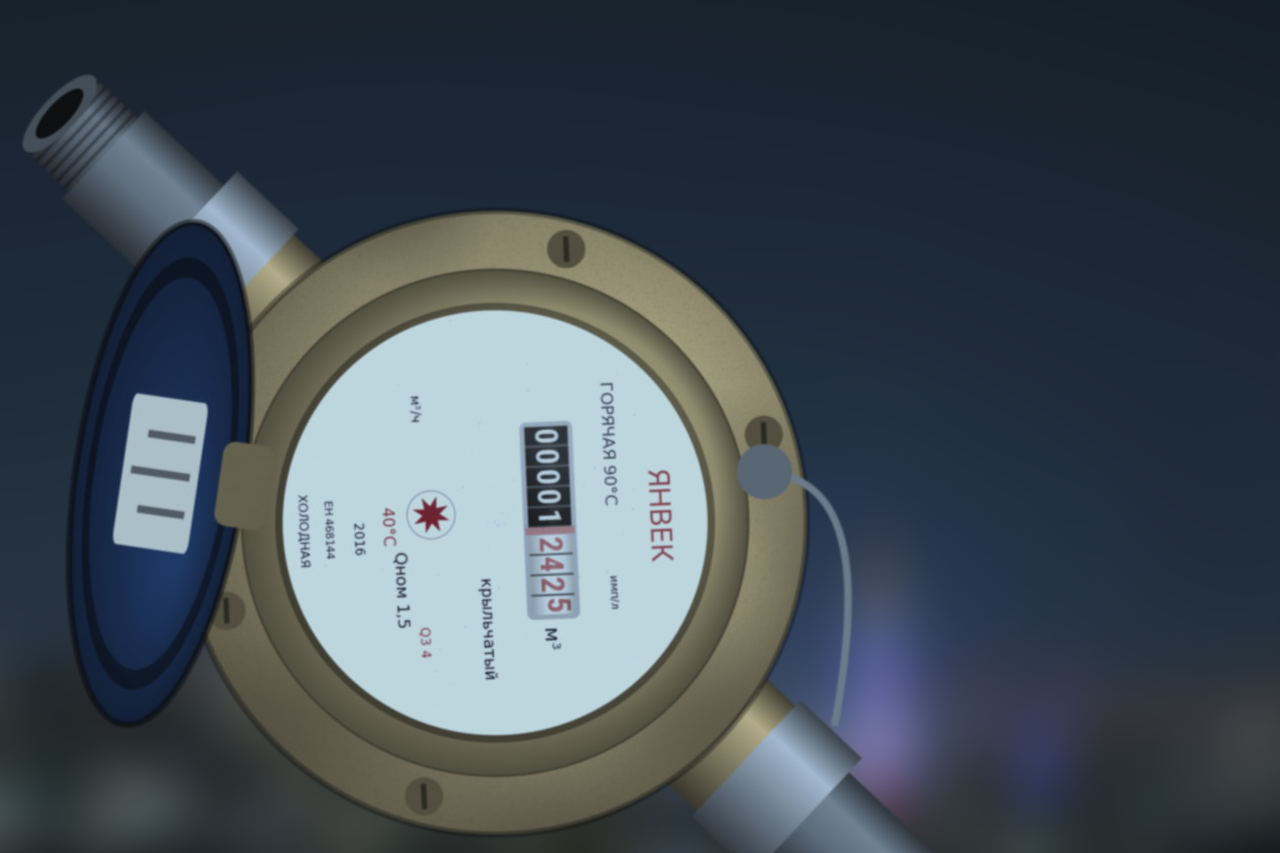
1.2425 m³
